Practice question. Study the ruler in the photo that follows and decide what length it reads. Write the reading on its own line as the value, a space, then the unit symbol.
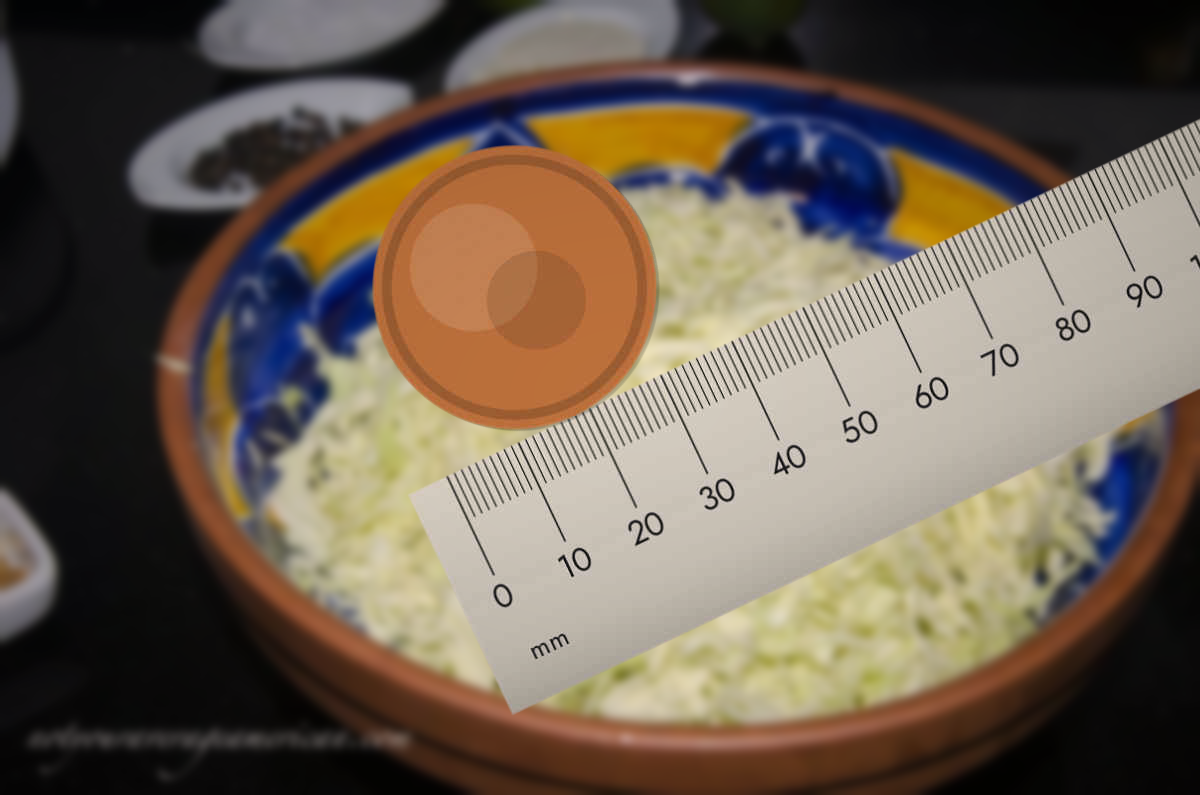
36 mm
